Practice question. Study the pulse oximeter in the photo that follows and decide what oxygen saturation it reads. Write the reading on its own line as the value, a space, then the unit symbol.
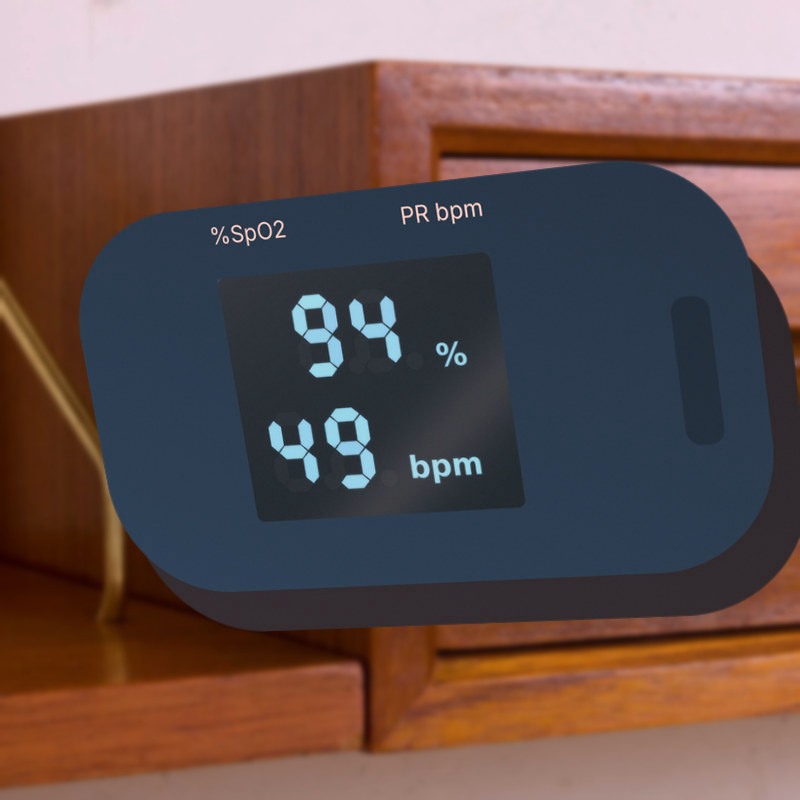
94 %
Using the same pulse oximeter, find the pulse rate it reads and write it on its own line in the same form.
49 bpm
